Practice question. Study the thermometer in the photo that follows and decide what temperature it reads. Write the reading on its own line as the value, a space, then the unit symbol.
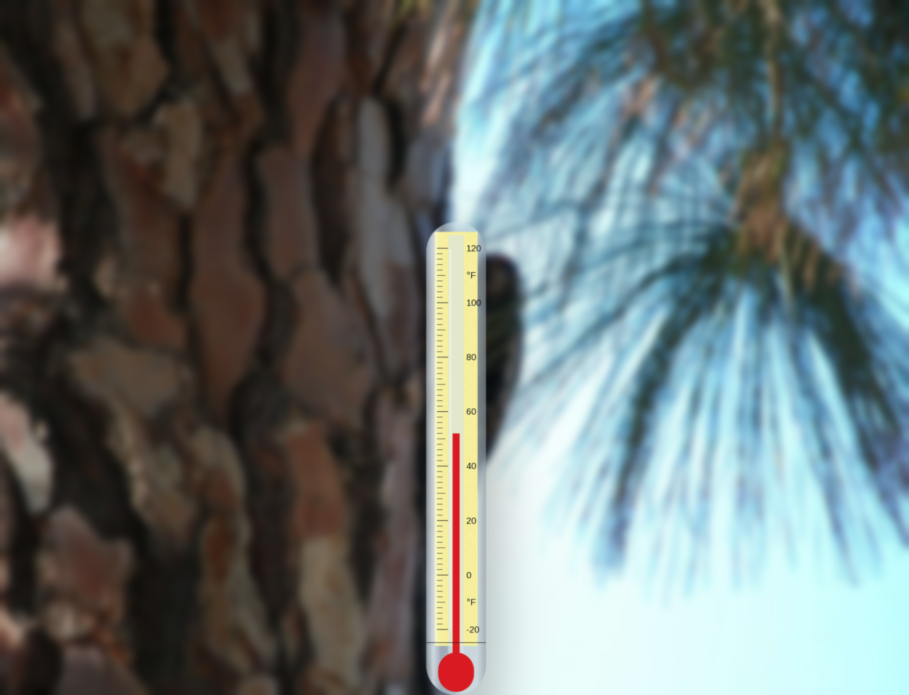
52 °F
